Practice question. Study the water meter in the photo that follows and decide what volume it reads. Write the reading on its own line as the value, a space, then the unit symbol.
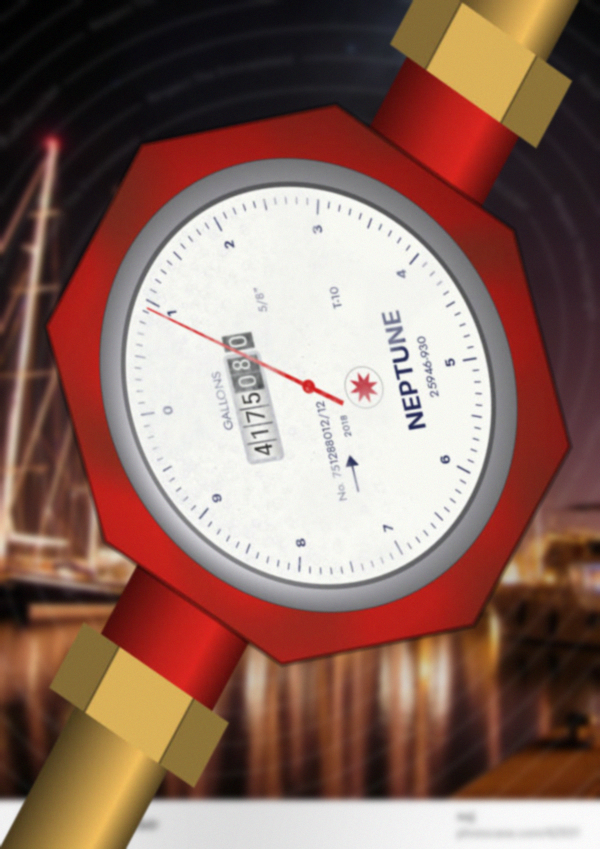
4175080.9 gal
